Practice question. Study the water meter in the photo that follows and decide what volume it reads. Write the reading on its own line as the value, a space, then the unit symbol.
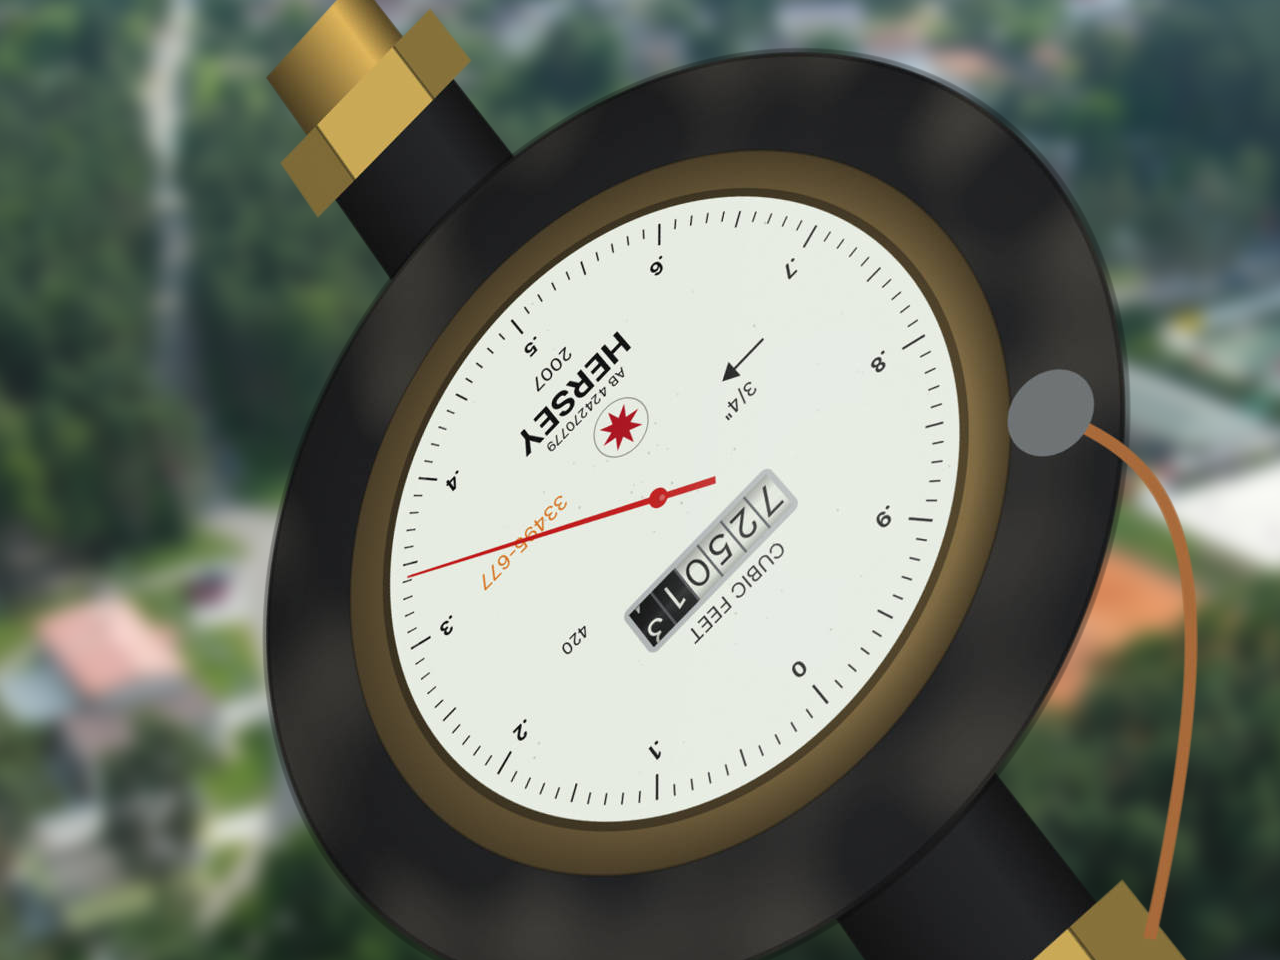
725013.34 ft³
